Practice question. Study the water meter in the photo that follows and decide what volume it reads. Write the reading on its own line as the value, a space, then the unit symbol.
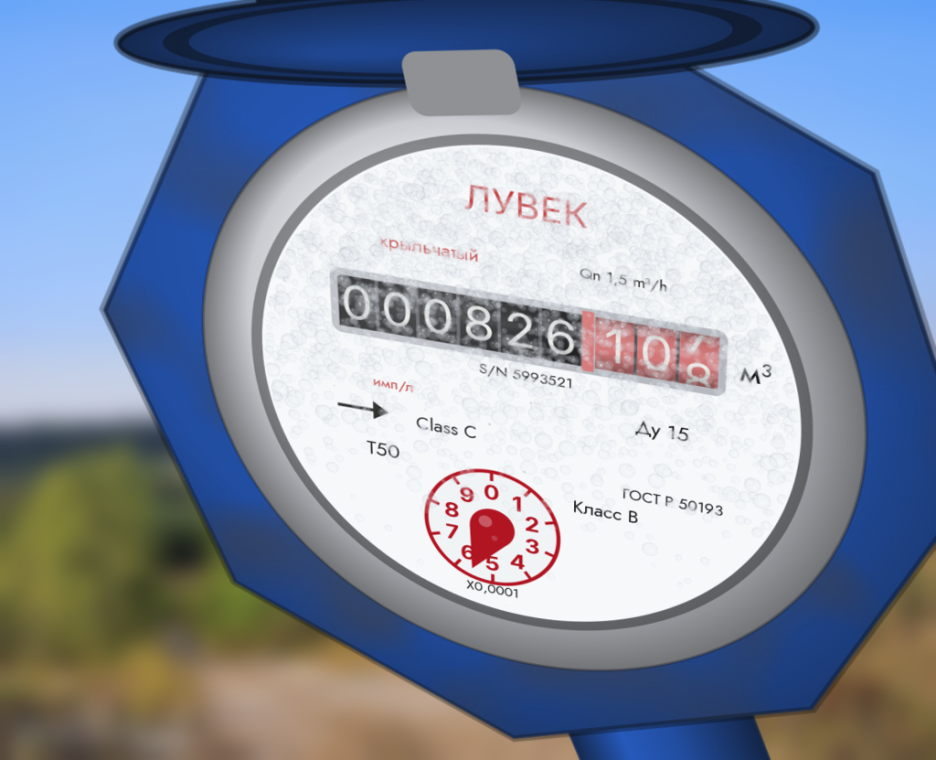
826.1075 m³
